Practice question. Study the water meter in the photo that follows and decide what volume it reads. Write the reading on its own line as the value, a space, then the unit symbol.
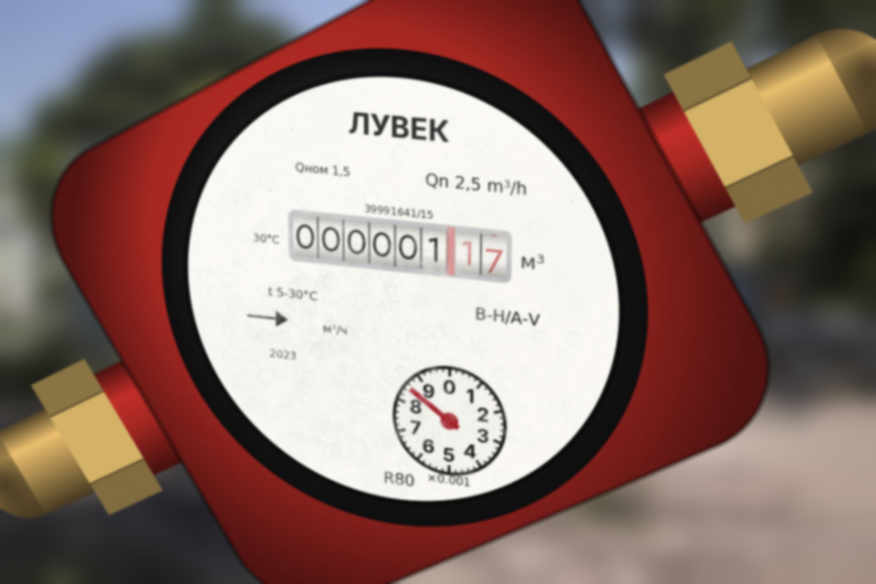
1.168 m³
